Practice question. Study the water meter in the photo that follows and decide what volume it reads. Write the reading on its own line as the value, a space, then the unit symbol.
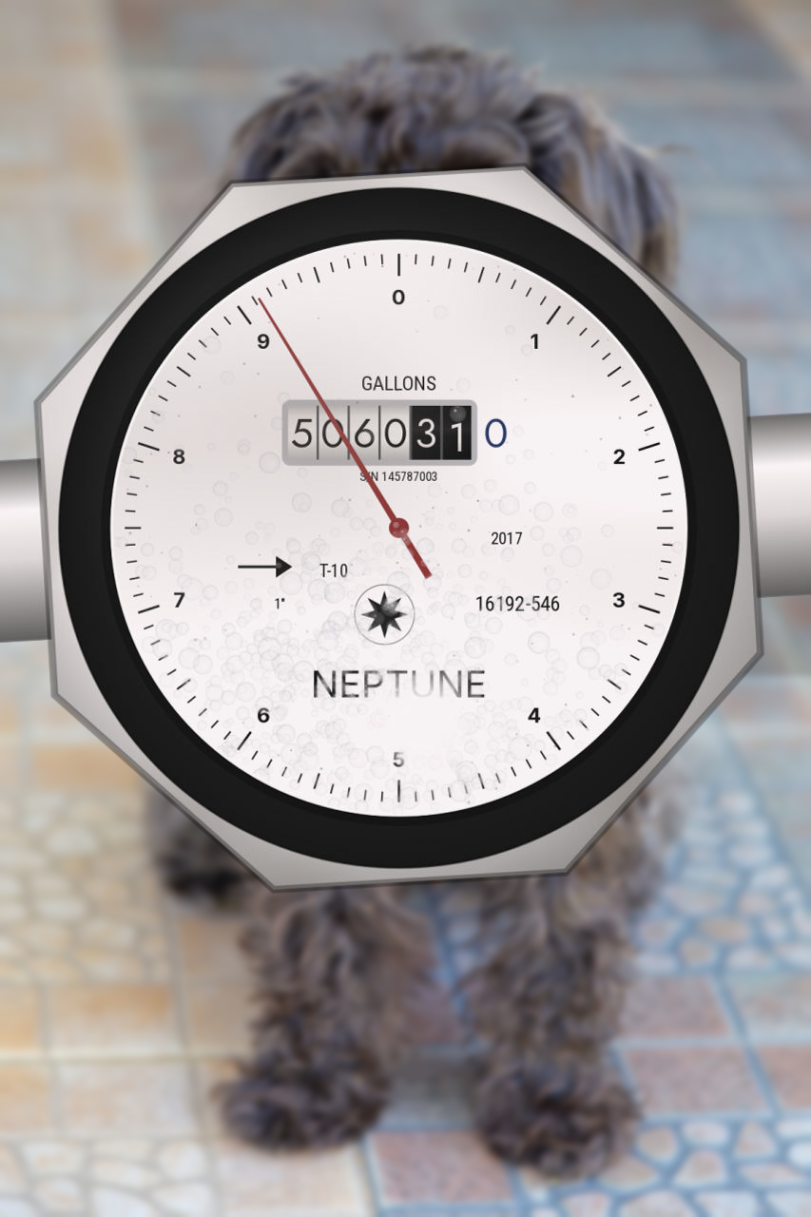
5060309.1 gal
